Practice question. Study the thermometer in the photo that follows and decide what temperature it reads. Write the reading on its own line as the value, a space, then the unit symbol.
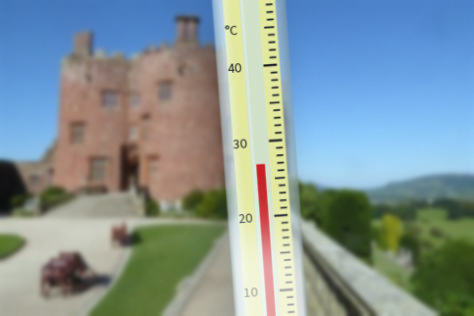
27 °C
